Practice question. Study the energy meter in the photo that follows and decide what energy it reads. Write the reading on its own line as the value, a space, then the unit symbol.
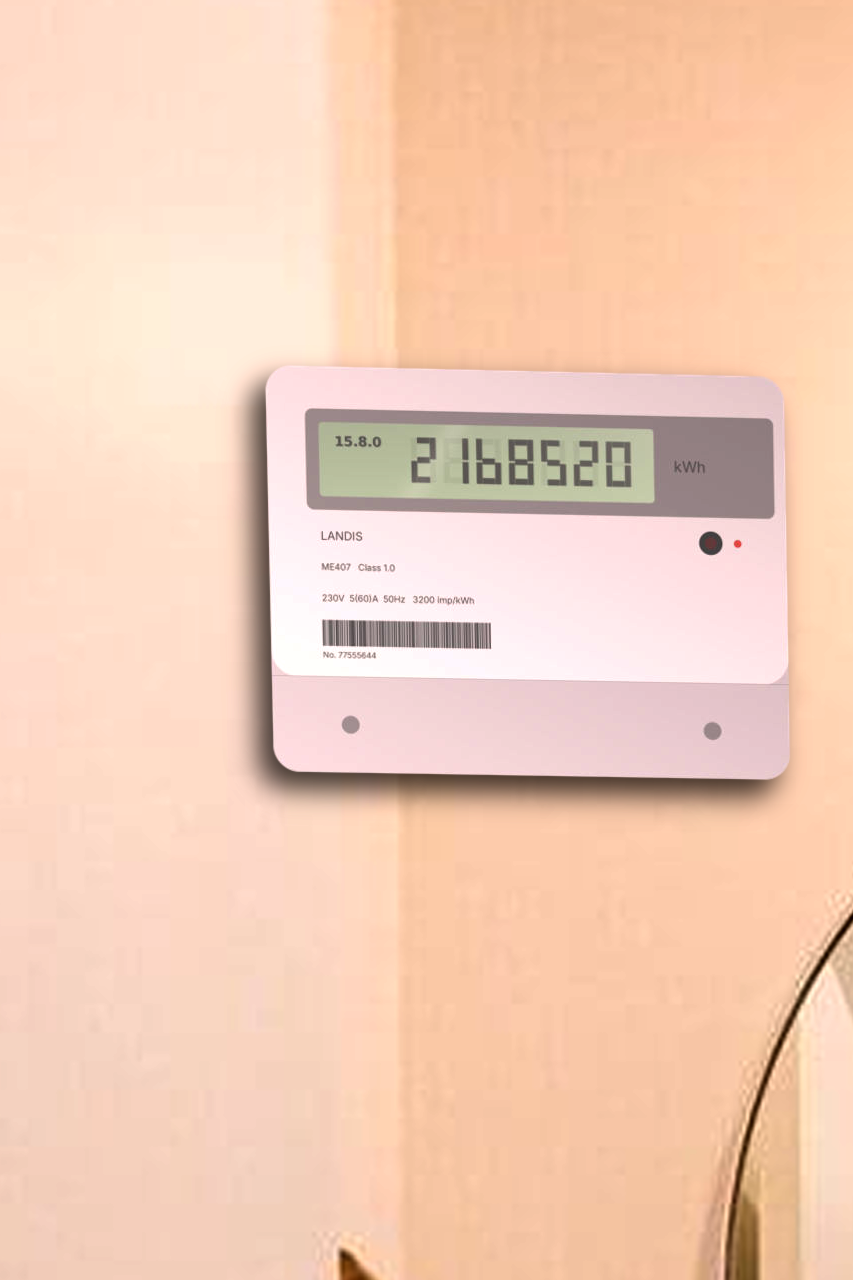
2168520 kWh
